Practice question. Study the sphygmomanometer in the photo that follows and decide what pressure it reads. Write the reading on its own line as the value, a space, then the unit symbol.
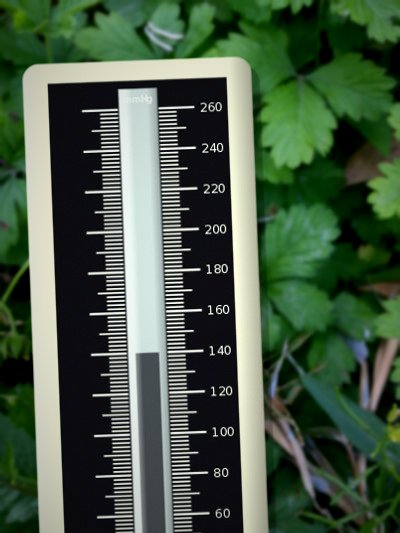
140 mmHg
